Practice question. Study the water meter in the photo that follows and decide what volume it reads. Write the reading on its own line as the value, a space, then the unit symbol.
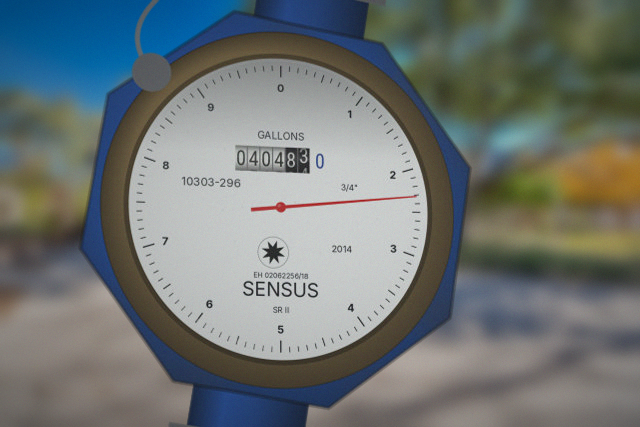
404832.3 gal
